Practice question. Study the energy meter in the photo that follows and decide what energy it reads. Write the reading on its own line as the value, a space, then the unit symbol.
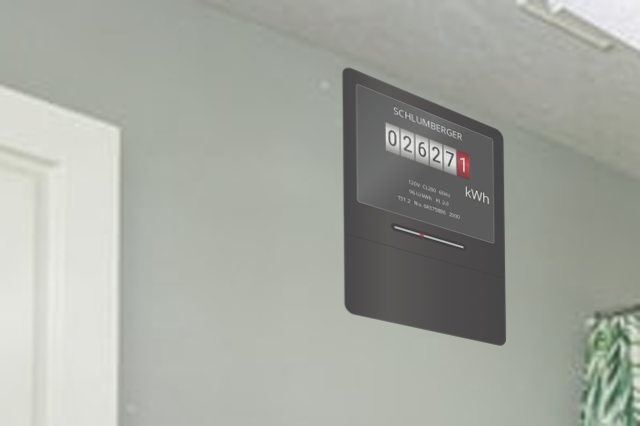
2627.1 kWh
